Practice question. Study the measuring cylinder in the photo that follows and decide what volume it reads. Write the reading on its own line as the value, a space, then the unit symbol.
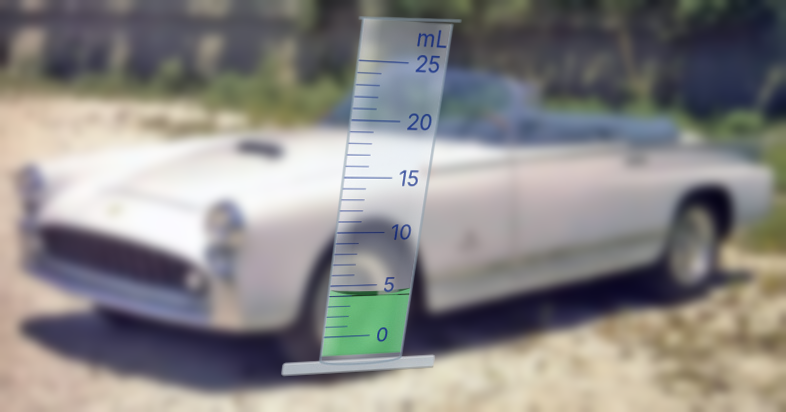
4 mL
